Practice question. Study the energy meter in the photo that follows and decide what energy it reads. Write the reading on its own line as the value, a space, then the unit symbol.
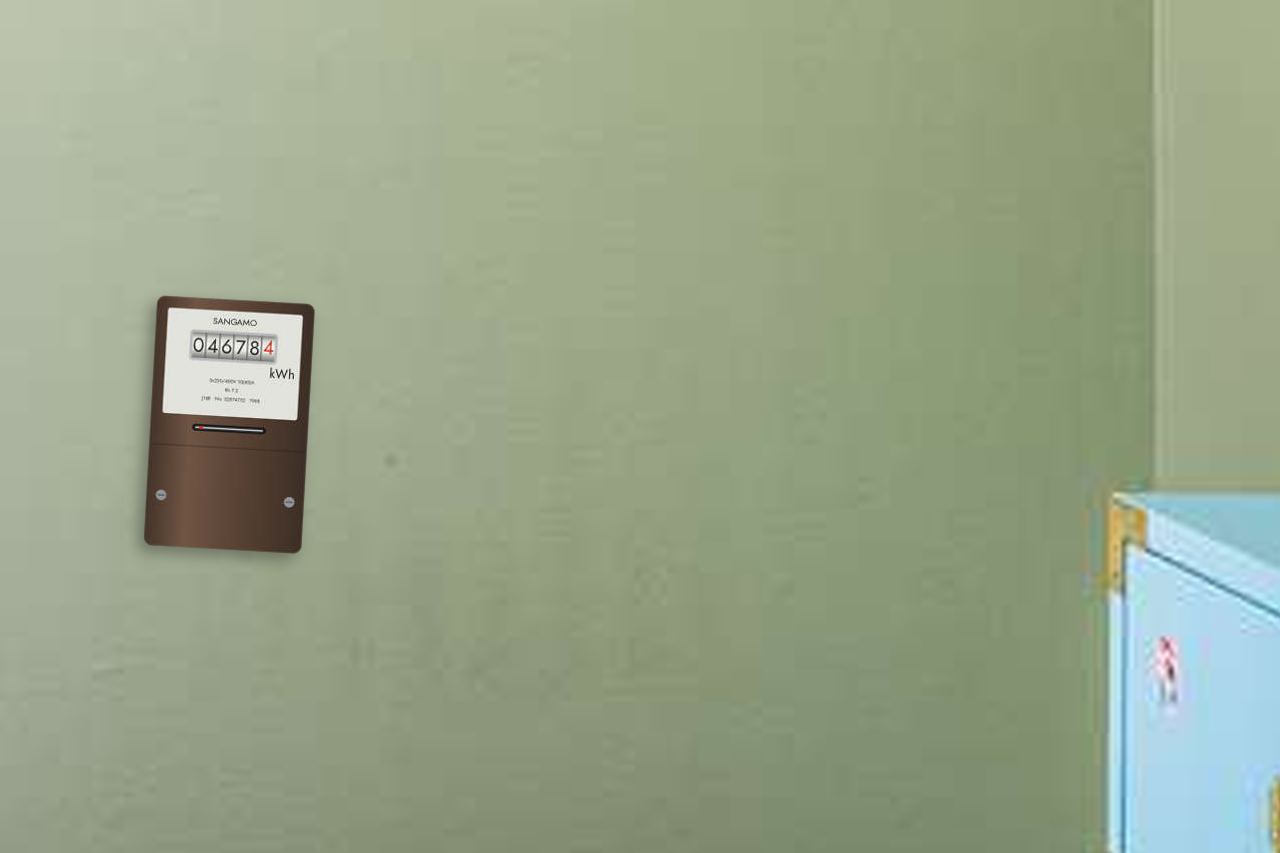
4678.4 kWh
